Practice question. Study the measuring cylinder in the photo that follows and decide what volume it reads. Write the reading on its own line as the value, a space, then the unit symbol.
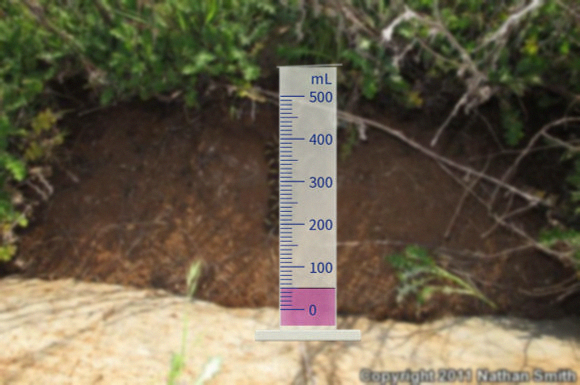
50 mL
